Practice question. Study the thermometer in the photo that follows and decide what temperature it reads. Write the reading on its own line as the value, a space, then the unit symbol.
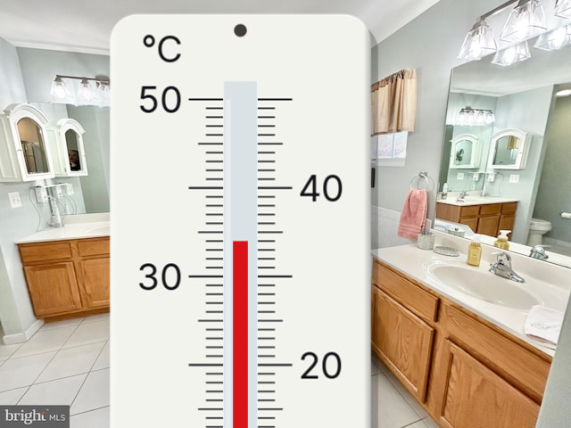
34 °C
